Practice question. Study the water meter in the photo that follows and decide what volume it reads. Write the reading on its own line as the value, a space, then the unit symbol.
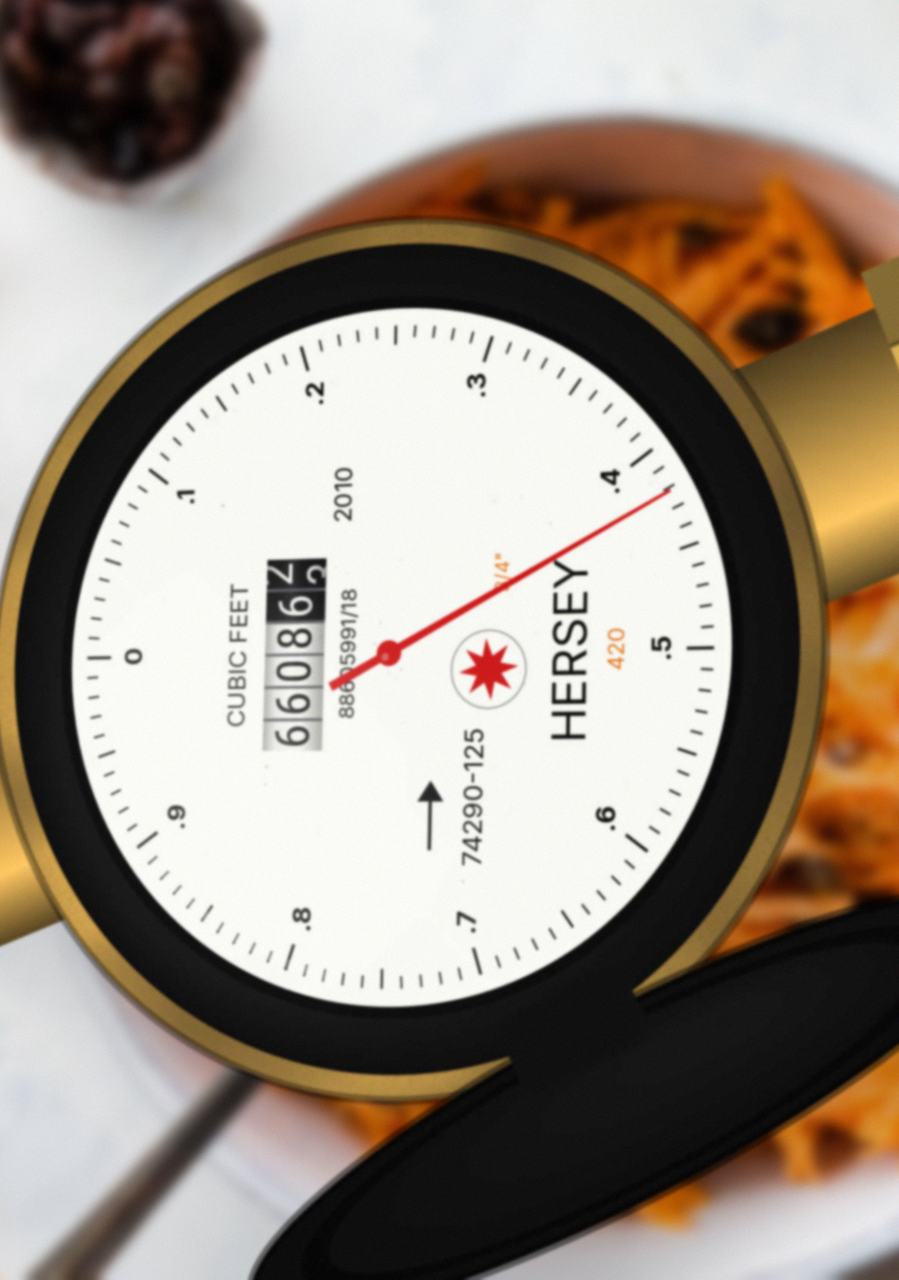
660862.42 ft³
